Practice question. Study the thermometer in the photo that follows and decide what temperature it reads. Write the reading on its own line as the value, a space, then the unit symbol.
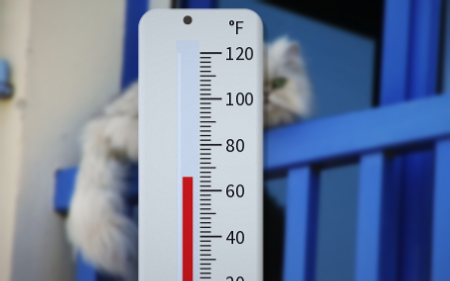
66 °F
